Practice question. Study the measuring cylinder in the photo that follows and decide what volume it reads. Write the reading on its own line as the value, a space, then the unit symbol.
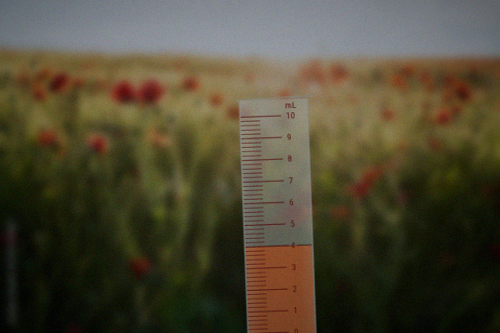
4 mL
